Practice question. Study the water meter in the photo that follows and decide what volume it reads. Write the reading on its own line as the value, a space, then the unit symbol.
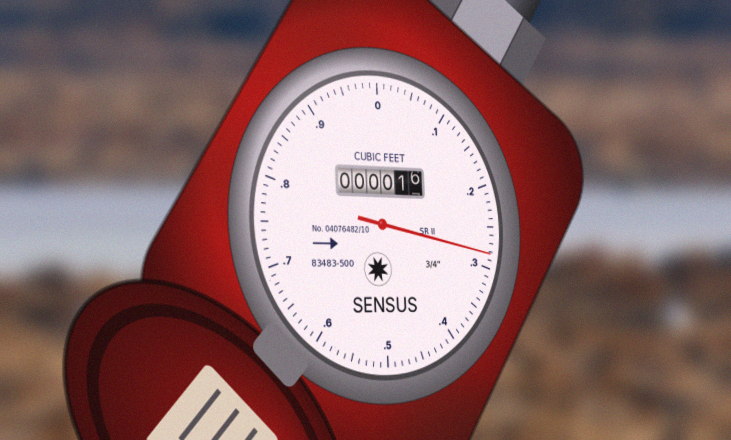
16.28 ft³
